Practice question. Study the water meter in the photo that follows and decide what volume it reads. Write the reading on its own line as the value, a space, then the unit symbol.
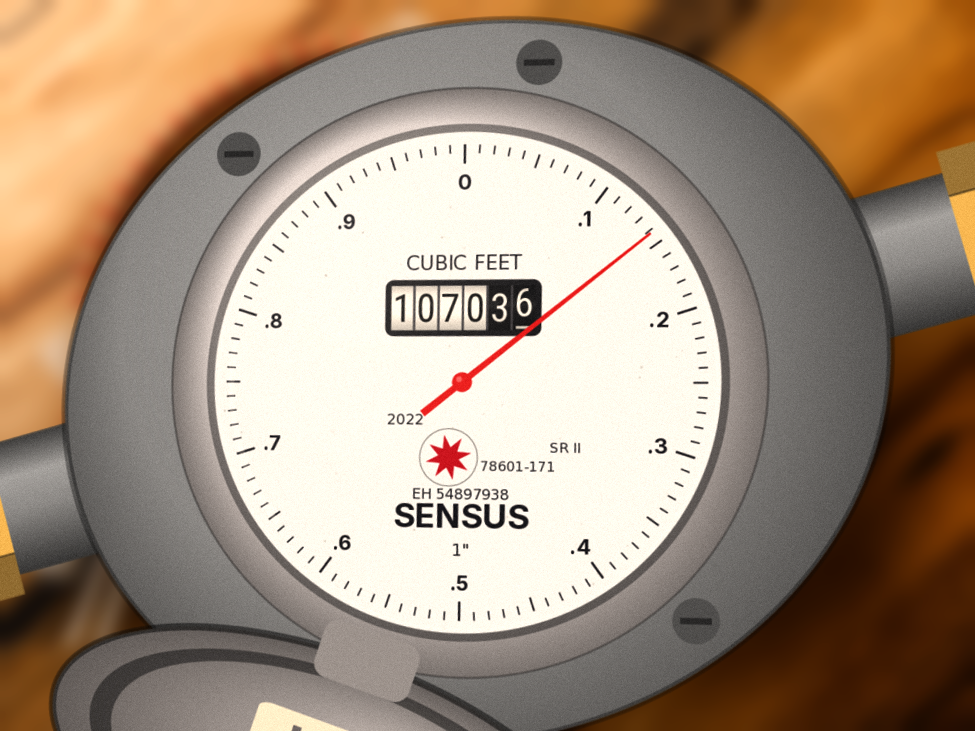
107036.14 ft³
